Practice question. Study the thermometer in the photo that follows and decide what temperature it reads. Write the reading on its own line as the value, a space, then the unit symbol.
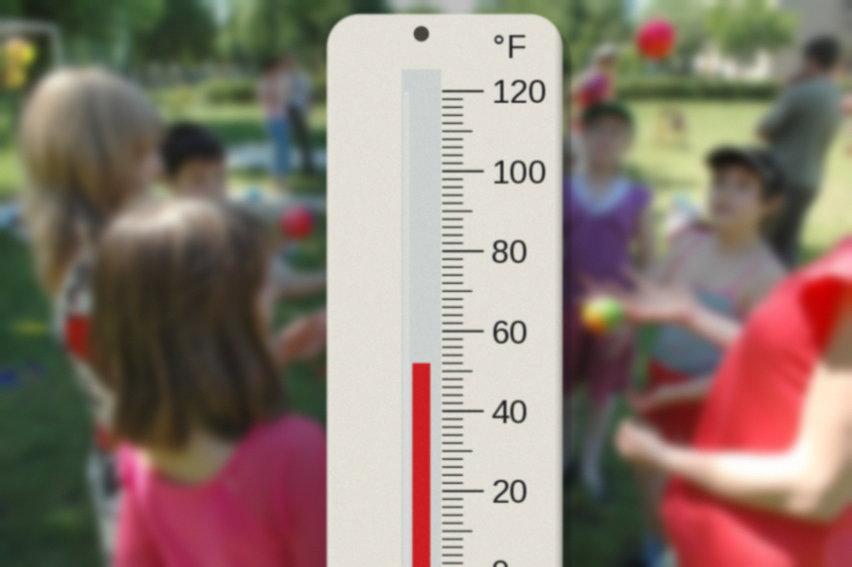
52 °F
